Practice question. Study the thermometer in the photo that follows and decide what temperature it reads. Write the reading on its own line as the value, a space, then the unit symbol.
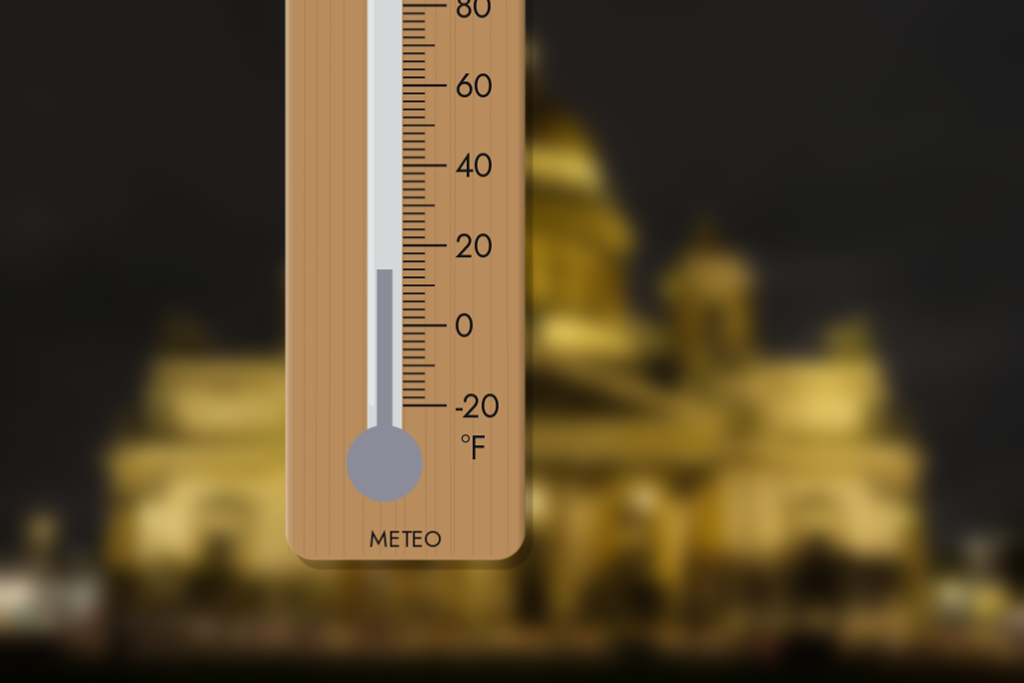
14 °F
